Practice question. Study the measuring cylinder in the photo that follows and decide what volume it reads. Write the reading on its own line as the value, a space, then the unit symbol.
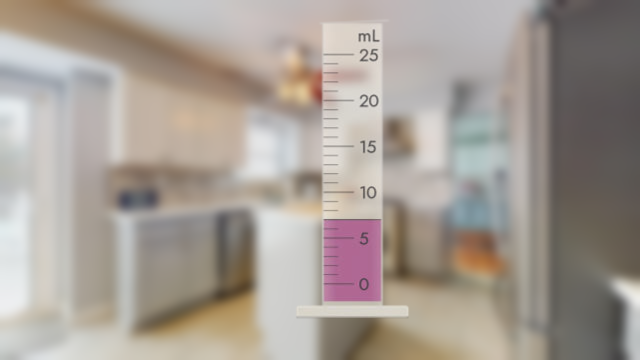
7 mL
